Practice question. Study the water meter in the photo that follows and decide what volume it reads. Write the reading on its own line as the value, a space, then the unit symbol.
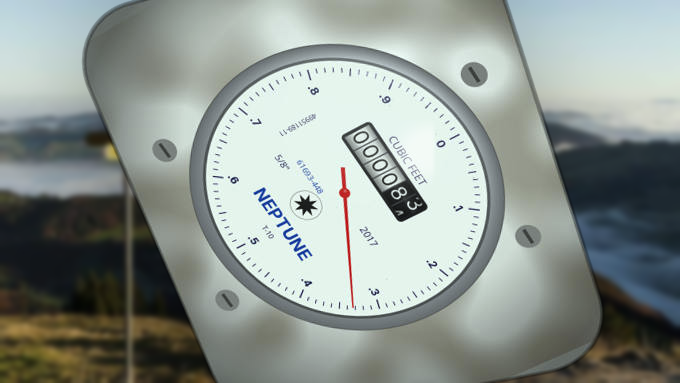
83.33 ft³
